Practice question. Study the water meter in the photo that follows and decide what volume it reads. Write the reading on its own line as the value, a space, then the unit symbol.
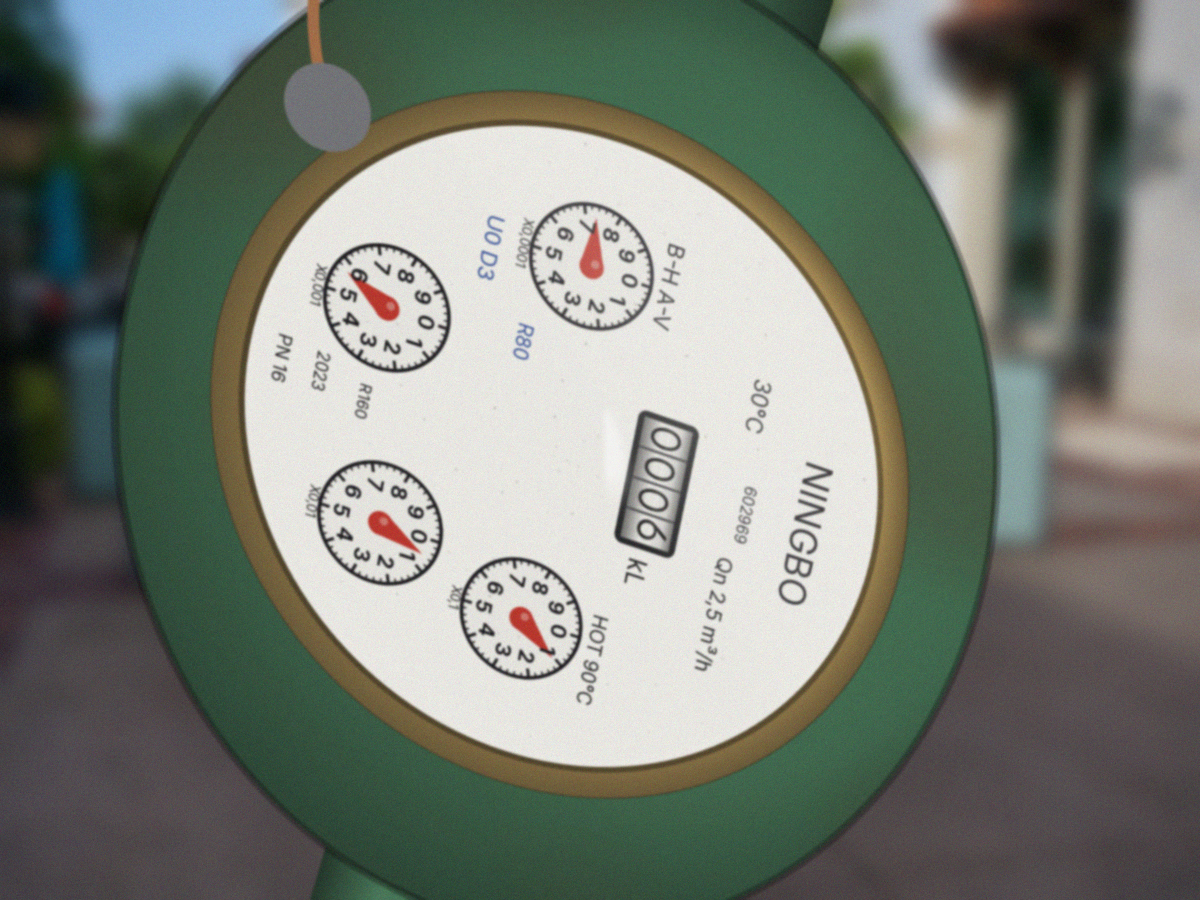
6.1057 kL
